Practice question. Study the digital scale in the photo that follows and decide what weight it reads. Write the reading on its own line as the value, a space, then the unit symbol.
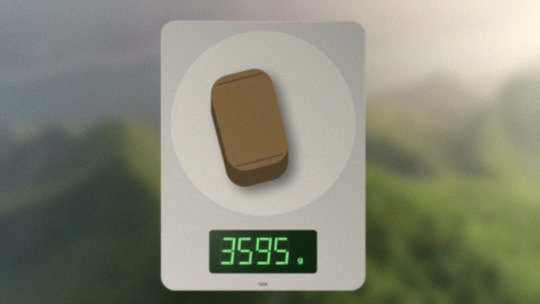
3595 g
